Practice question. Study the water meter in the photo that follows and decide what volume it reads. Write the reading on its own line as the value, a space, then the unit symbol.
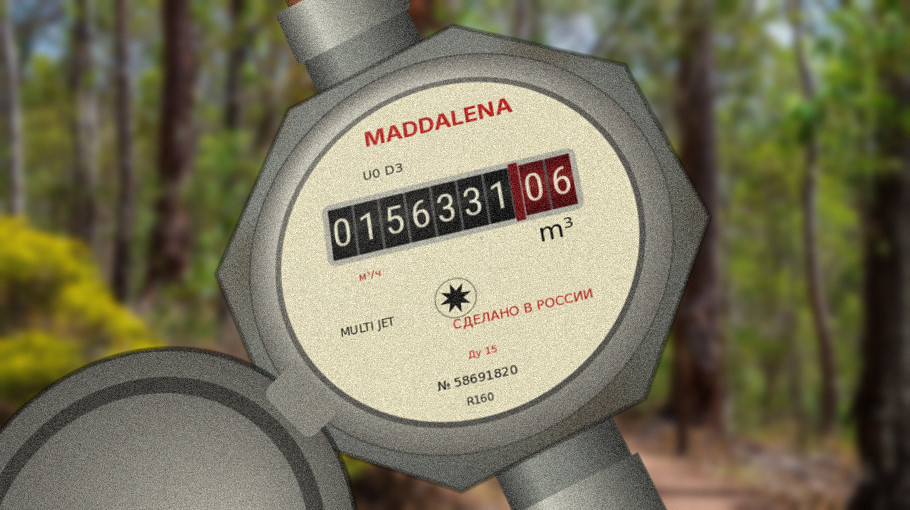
156331.06 m³
